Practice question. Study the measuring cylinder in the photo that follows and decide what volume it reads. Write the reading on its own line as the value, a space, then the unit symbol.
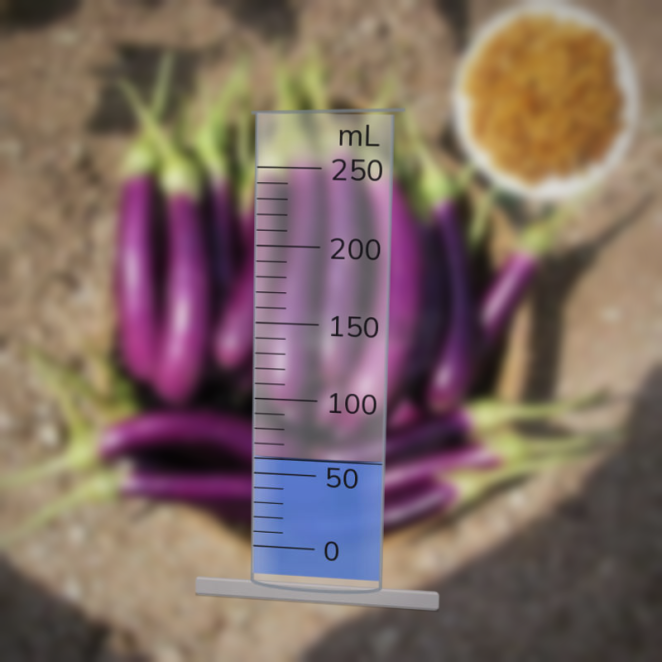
60 mL
